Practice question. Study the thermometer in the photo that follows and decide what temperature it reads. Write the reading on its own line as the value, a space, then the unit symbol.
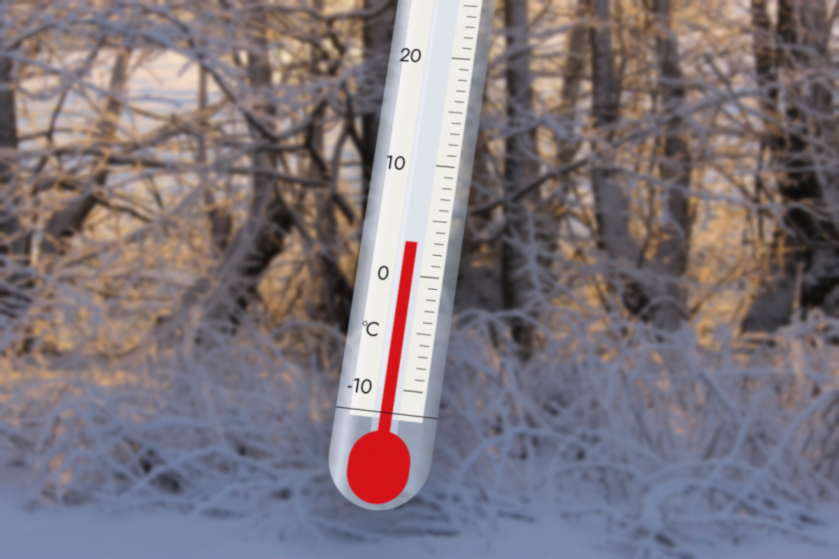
3 °C
